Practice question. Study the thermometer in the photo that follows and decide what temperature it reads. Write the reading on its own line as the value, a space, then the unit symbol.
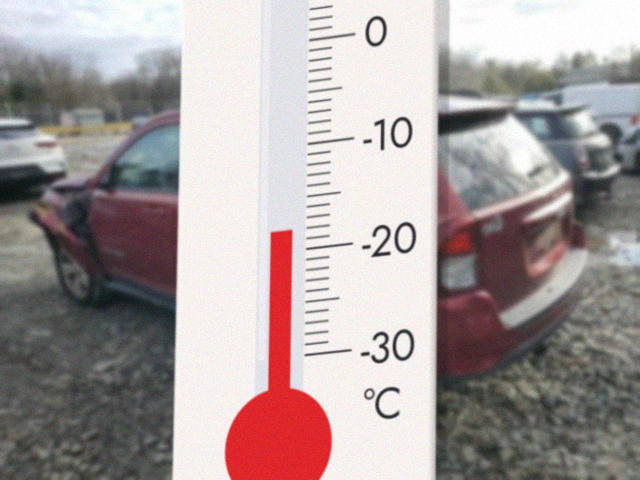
-18 °C
